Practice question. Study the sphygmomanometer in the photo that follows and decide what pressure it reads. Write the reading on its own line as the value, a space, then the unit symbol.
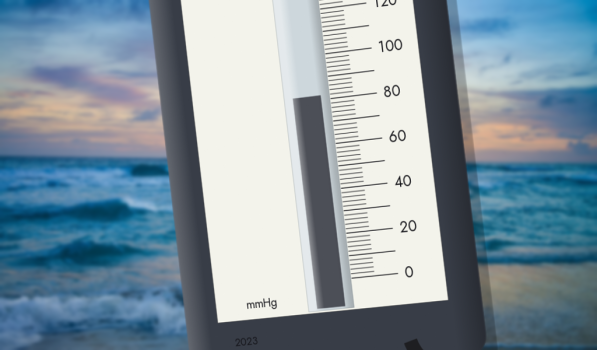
82 mmHg
